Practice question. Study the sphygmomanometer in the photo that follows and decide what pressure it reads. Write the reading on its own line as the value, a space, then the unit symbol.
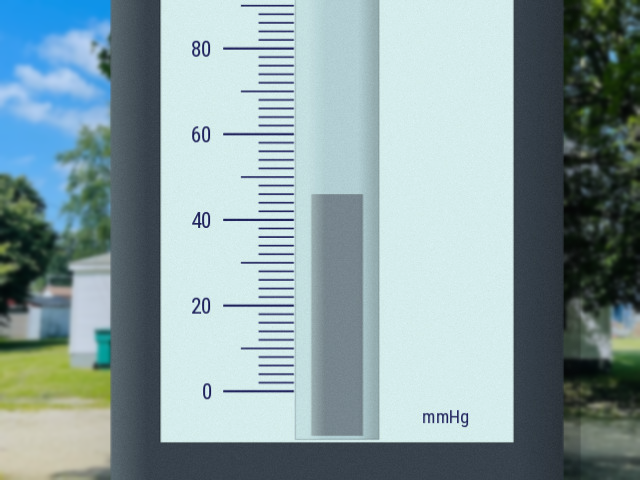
46 mmHg
